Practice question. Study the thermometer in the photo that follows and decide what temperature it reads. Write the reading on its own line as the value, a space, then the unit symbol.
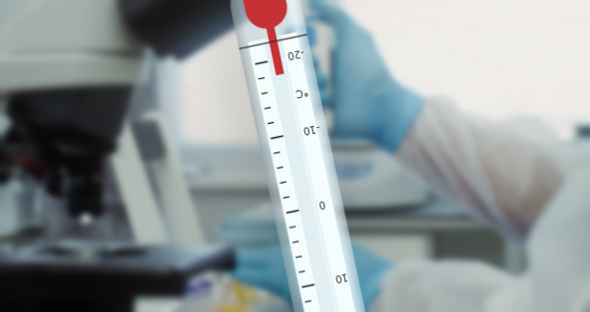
-18 °C
